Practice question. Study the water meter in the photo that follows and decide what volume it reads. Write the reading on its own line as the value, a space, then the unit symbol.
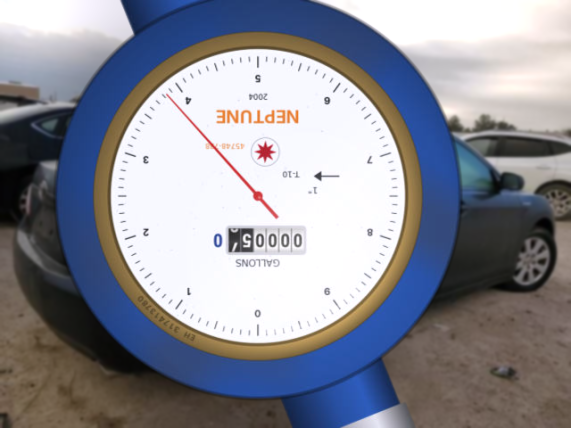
573.8 gal
